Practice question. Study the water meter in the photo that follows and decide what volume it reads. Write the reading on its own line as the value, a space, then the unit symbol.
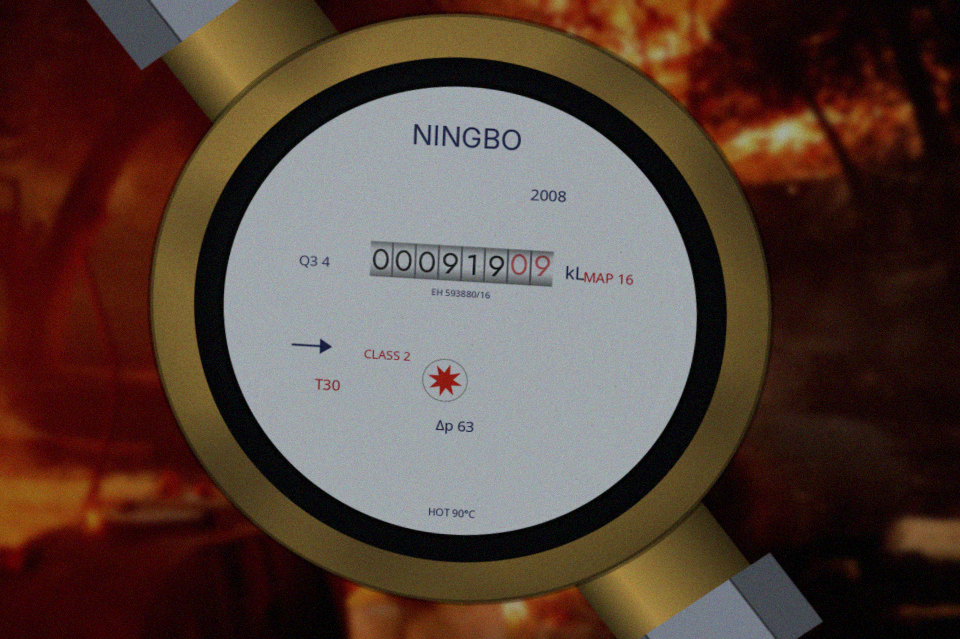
919.09 kL
